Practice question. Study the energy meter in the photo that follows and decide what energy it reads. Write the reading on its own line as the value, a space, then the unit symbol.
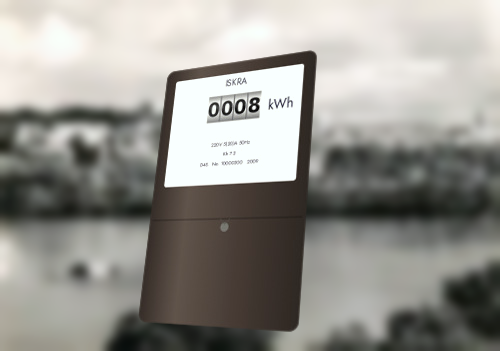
8 kWh
